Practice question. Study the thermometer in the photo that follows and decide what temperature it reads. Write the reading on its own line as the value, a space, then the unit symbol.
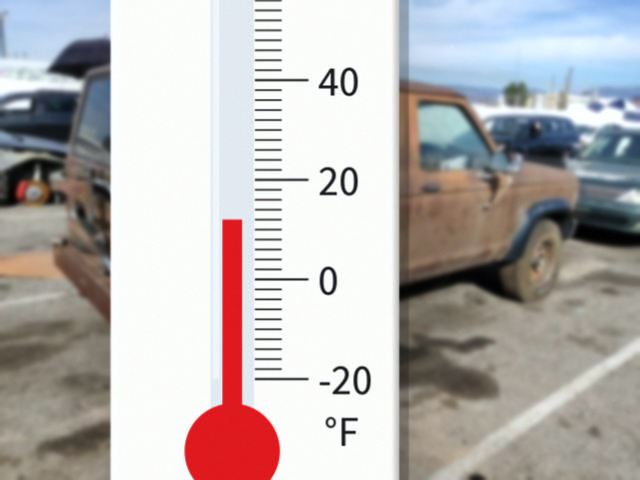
12 °F
